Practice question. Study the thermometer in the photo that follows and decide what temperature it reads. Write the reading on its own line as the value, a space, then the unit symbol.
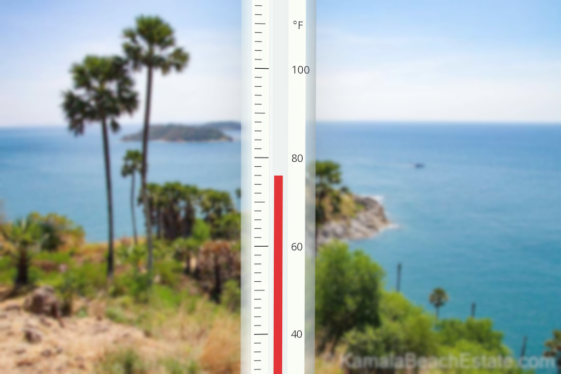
76 °F
